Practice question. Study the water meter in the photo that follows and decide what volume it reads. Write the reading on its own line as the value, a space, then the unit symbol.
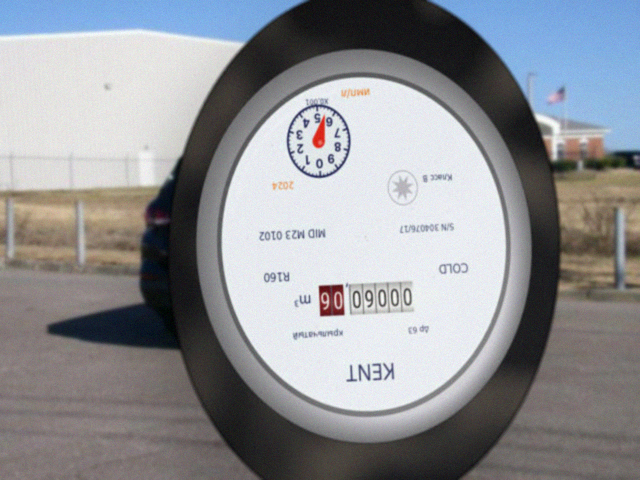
60.065 m³
